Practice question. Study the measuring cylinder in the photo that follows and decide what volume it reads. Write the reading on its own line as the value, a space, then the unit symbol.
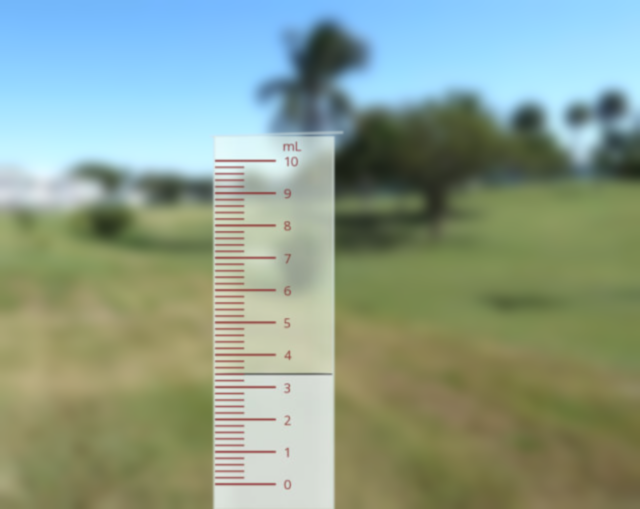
3.4 mL
